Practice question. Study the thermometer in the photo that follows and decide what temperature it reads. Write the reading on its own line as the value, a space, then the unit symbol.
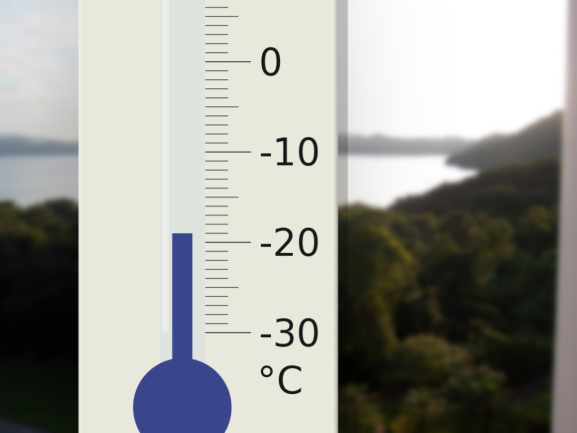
-19 °C
